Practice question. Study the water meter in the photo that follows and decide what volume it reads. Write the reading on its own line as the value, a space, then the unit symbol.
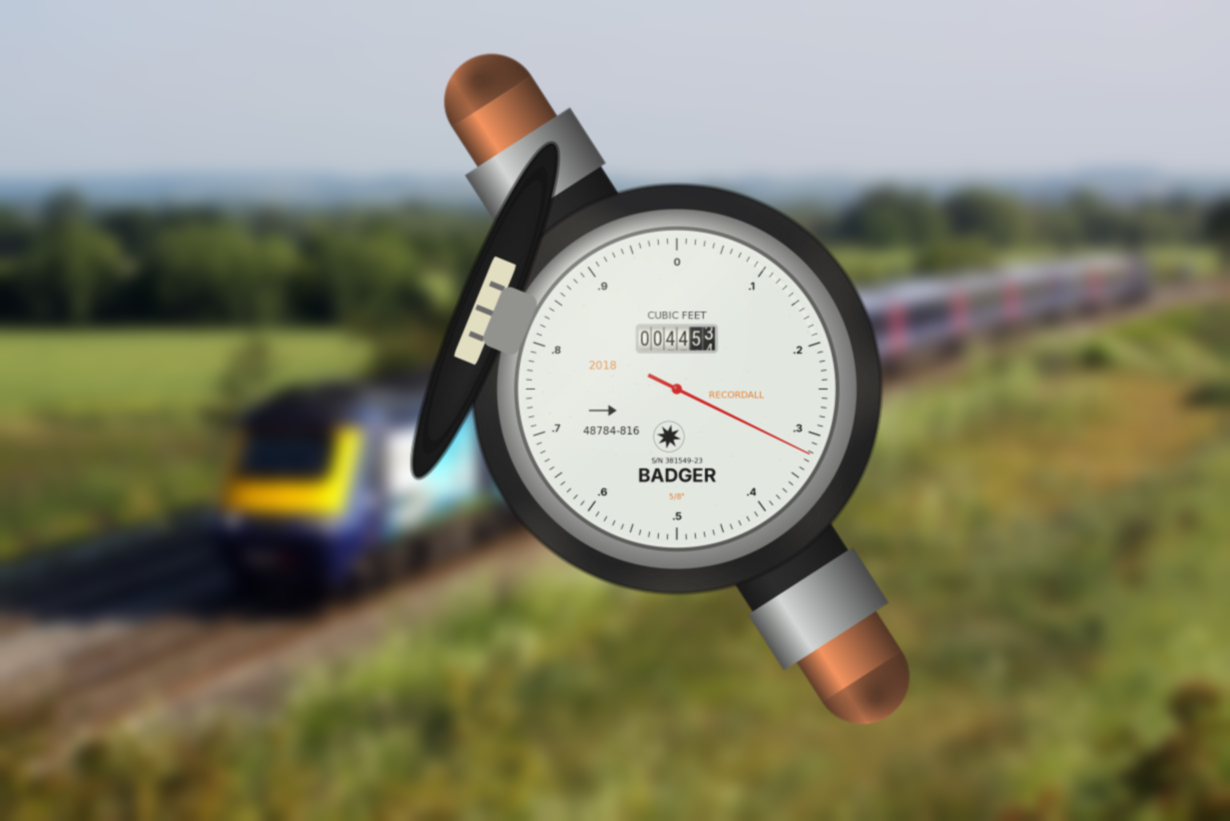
4453.32 ft³
